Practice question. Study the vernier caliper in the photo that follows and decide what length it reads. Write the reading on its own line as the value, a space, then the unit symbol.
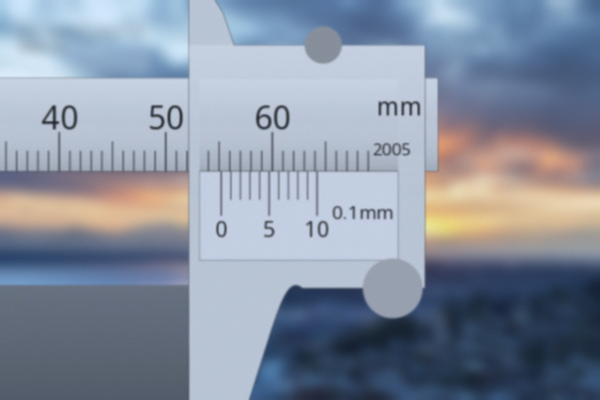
55.2 mm
